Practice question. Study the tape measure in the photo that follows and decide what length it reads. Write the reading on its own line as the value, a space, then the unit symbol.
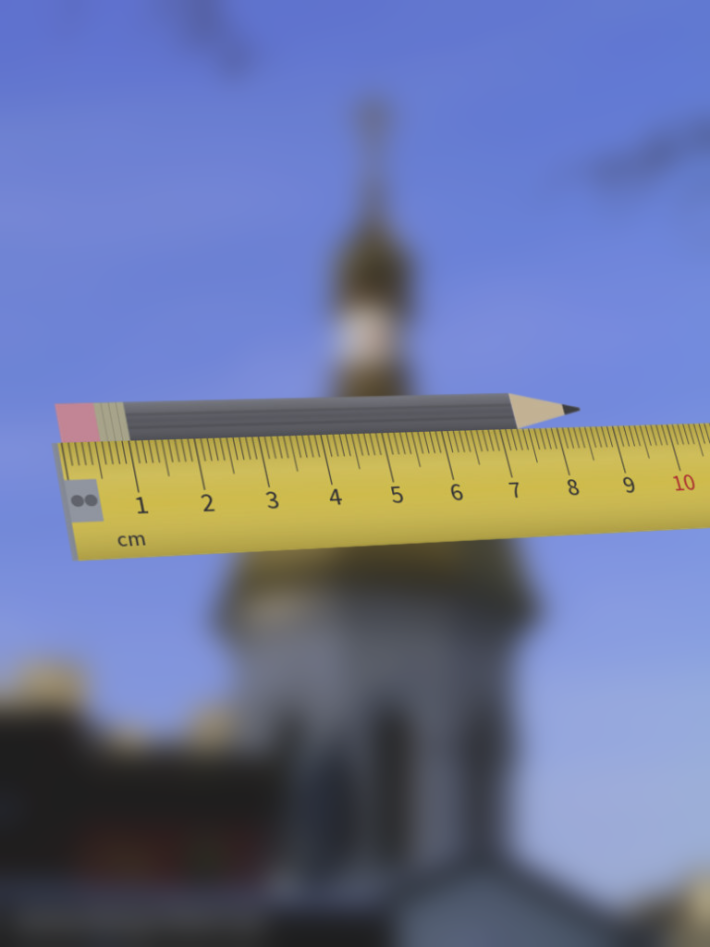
8.5 cm
